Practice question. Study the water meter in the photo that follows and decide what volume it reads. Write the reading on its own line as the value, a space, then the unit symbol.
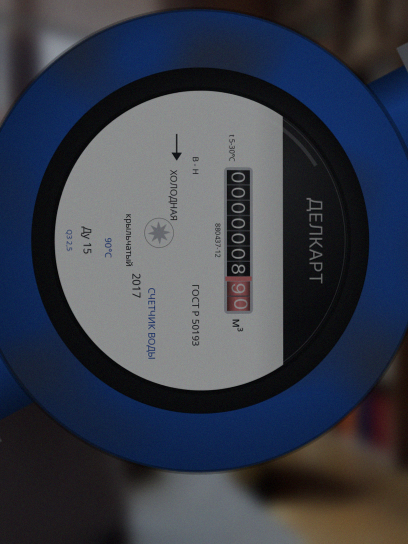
8.90 m³
